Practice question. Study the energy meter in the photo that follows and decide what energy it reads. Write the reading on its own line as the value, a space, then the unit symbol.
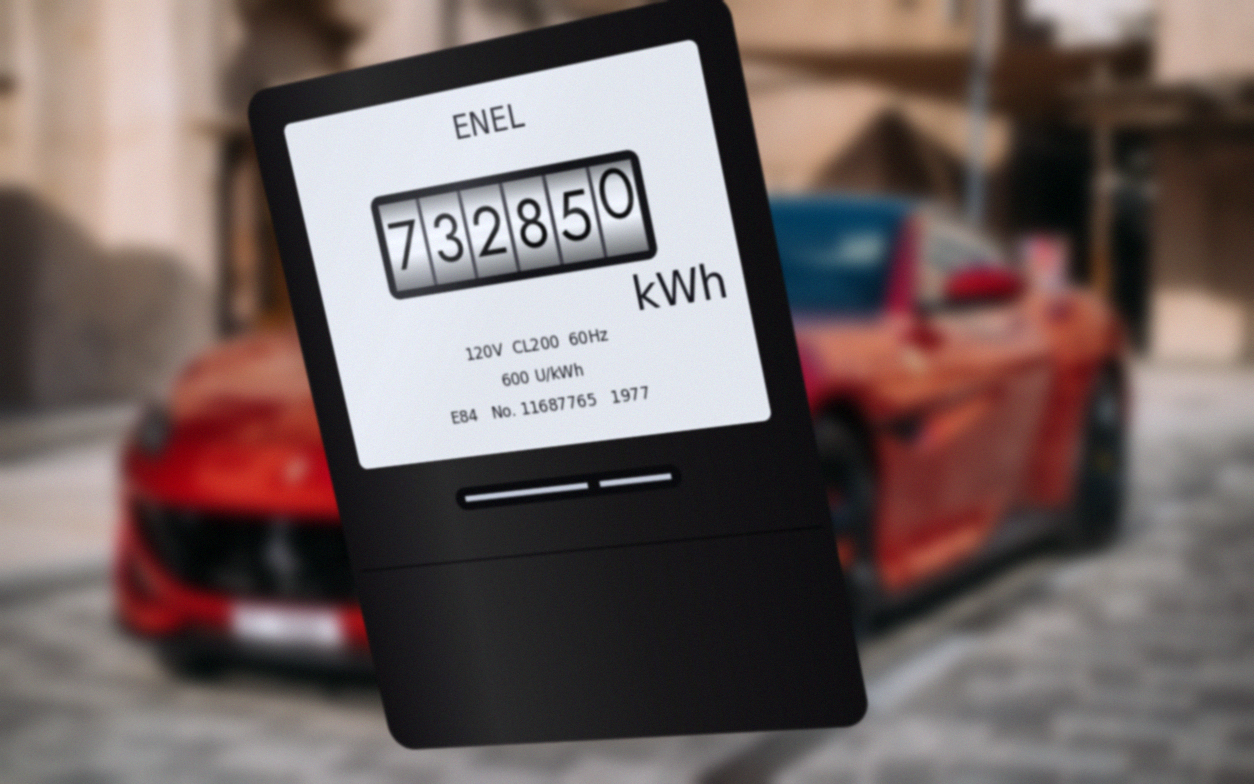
732850 kWh
